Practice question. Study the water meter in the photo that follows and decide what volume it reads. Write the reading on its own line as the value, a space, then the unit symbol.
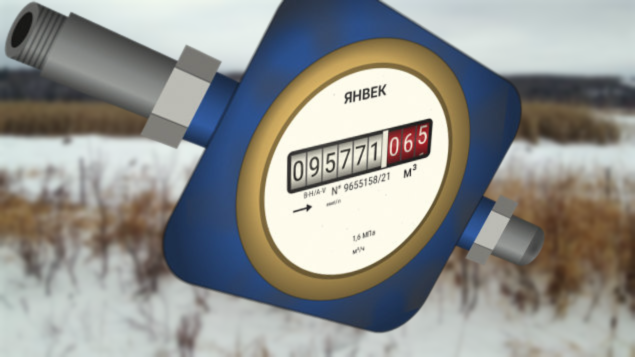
95771.065 m³
